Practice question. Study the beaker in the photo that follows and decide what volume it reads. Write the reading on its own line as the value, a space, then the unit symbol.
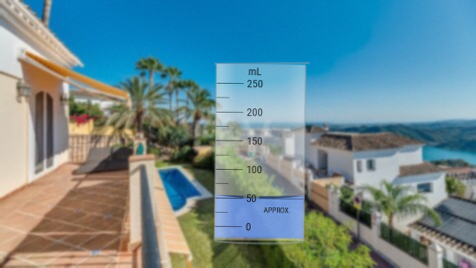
50 mL
